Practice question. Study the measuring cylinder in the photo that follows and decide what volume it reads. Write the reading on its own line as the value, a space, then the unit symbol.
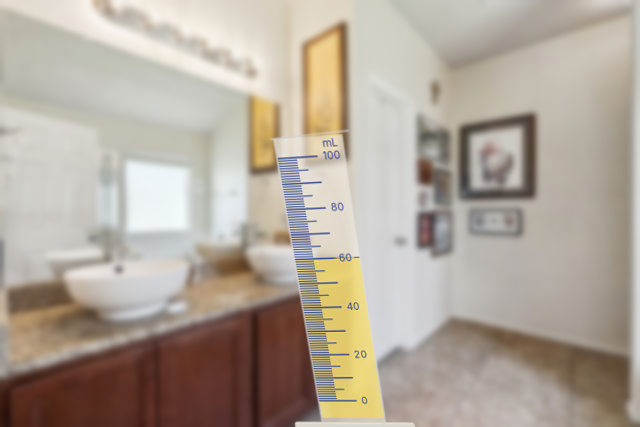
60 mL
